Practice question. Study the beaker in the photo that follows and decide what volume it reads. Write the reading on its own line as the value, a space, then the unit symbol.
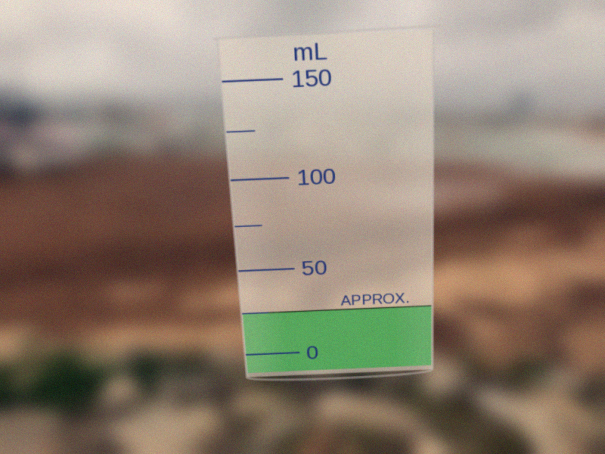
25 mL
